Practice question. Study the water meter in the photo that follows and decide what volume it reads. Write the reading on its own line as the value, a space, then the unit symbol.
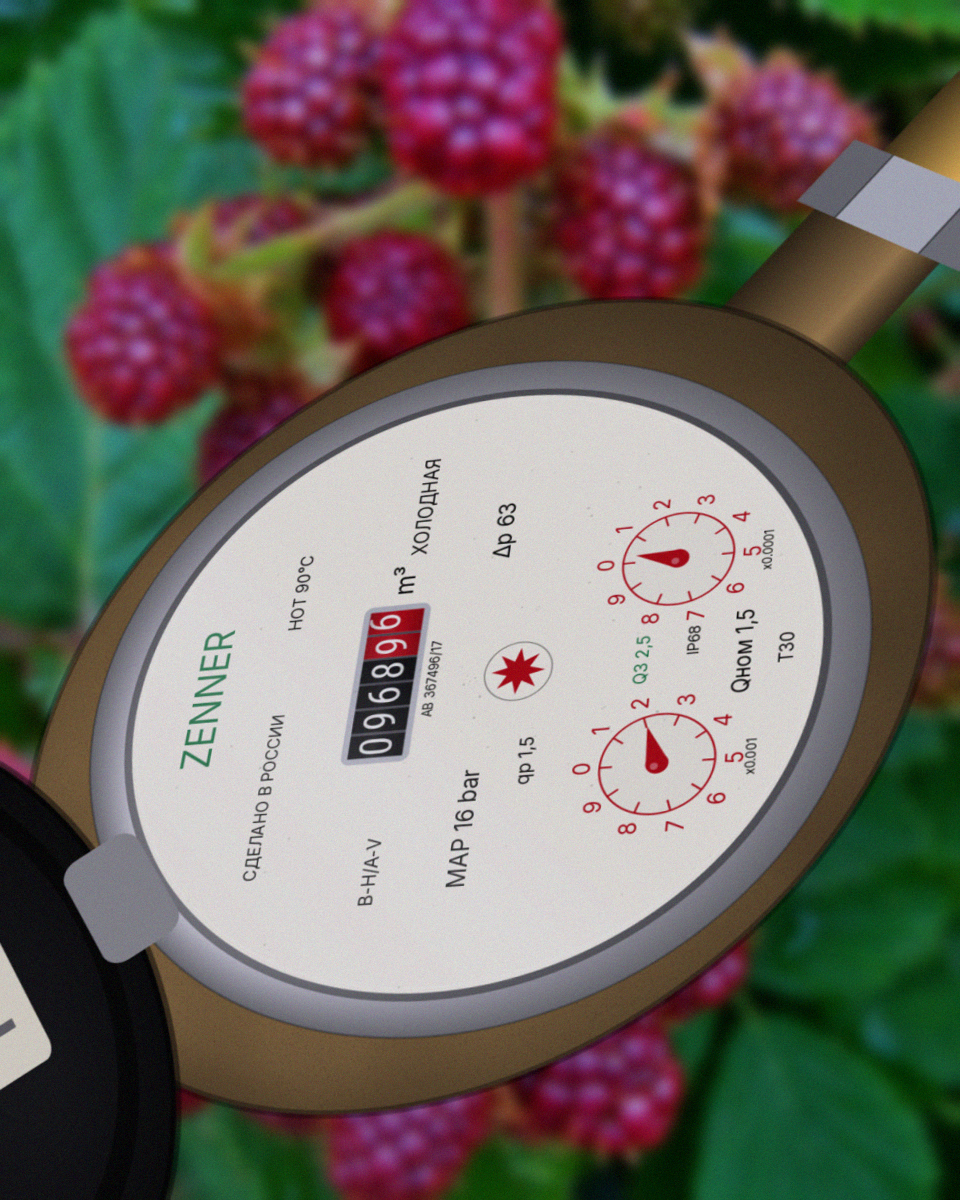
968.9620 m³
